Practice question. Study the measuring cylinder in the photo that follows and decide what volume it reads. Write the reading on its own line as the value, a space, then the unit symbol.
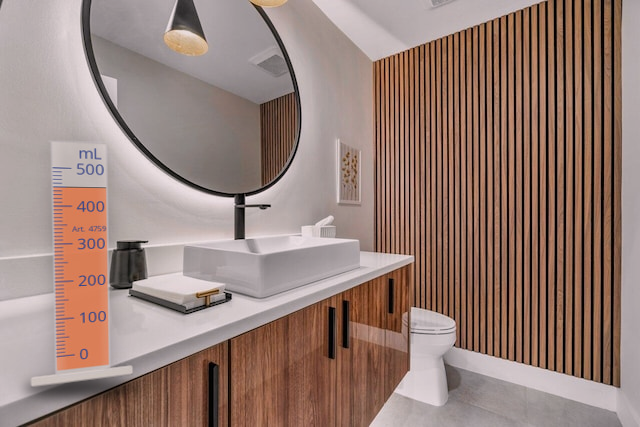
450 mL
